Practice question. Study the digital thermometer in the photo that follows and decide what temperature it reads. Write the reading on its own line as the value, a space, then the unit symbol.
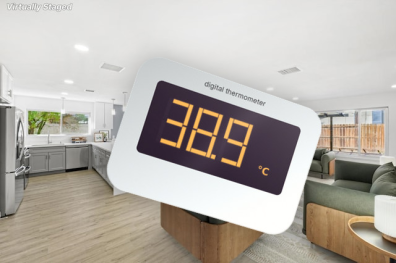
38.9 °C
